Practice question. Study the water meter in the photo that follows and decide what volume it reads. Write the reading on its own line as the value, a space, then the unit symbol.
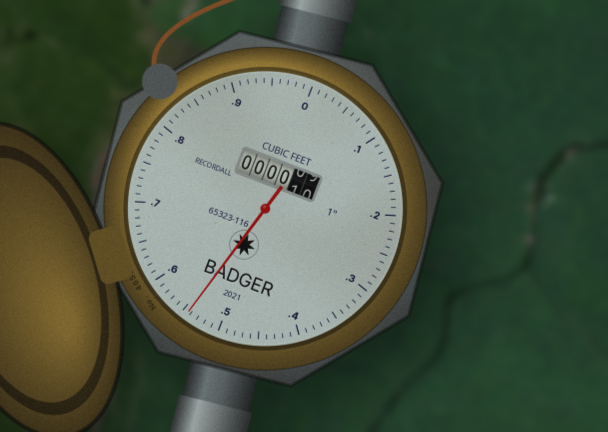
9.54 ft³
